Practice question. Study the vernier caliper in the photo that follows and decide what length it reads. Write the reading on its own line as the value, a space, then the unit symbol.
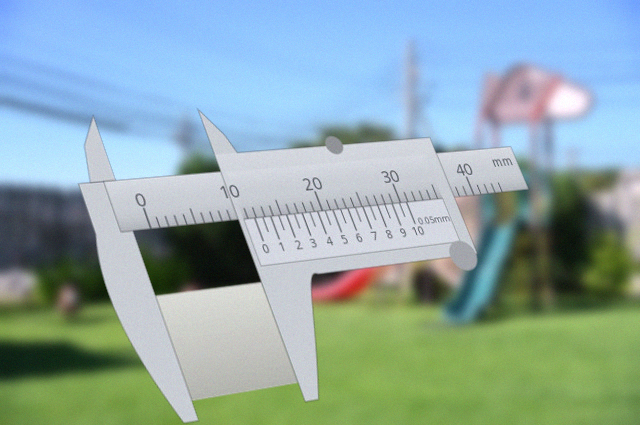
11.8 mm
